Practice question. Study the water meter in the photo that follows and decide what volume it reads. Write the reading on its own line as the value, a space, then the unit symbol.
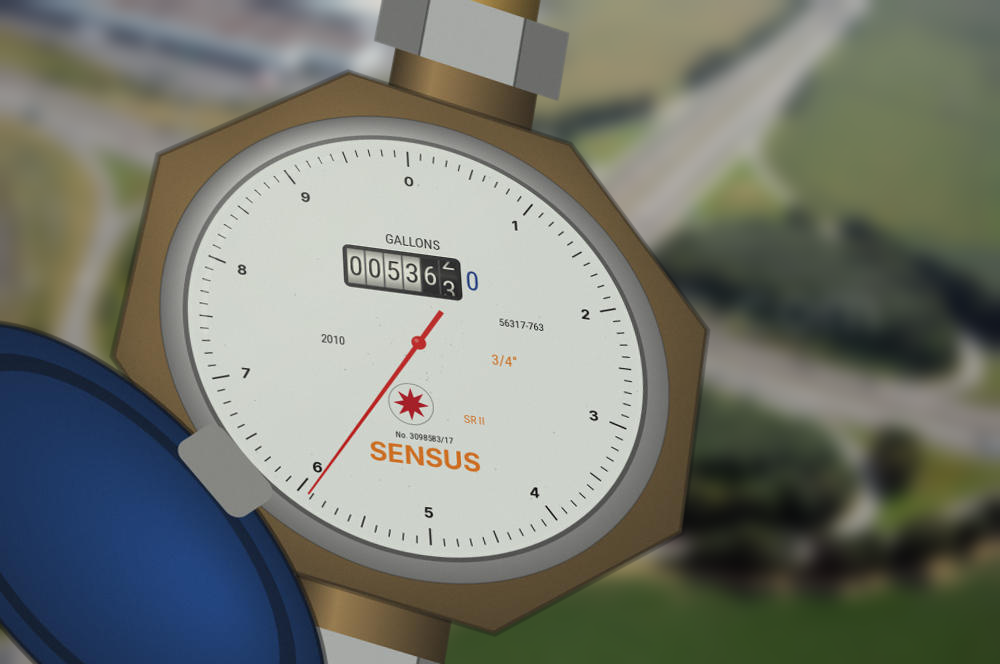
53625.9 gal
